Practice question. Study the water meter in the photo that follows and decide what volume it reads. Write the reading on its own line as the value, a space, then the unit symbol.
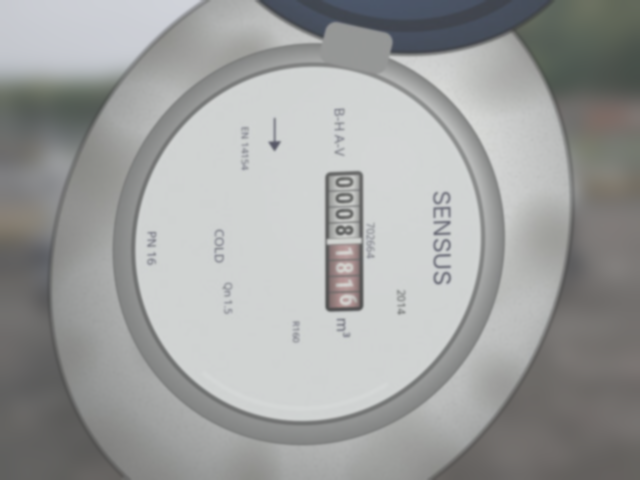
8.1816 m³
